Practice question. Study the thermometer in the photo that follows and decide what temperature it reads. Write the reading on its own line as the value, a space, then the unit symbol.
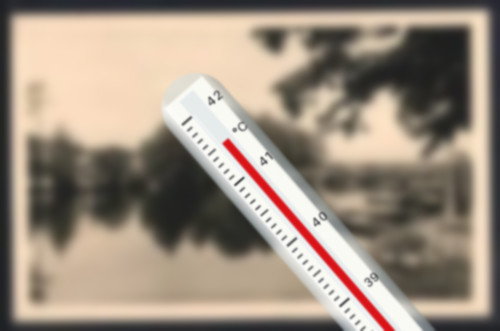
41.5 °C
